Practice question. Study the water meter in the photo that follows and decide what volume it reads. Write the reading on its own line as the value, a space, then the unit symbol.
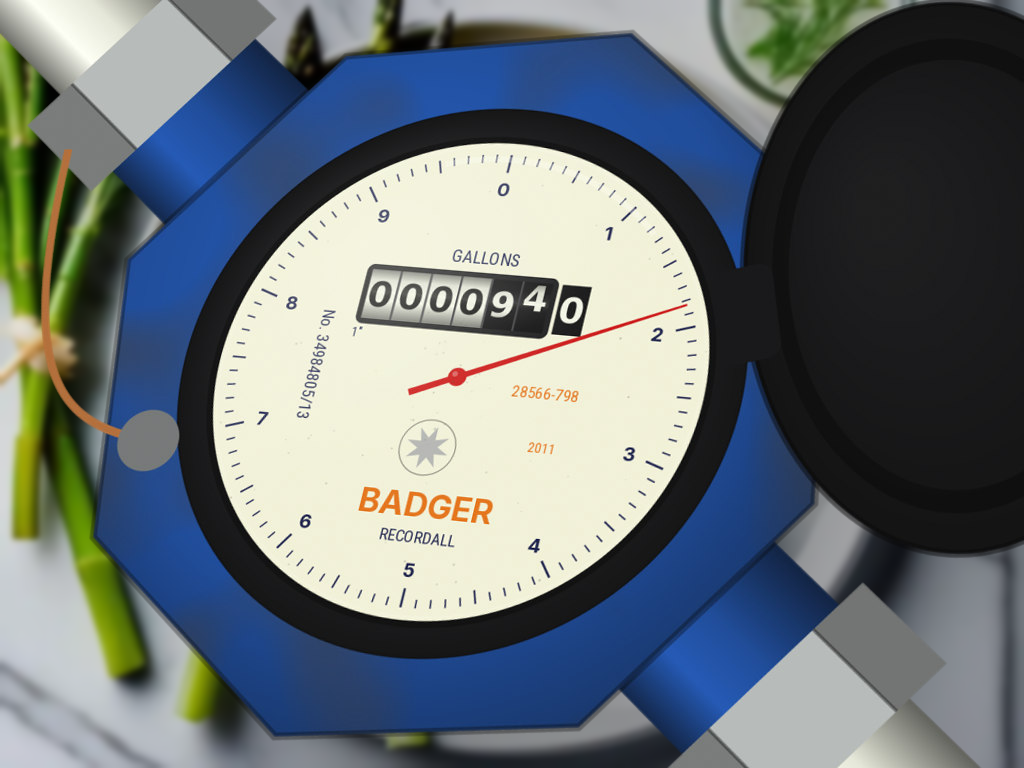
941.8 gal
